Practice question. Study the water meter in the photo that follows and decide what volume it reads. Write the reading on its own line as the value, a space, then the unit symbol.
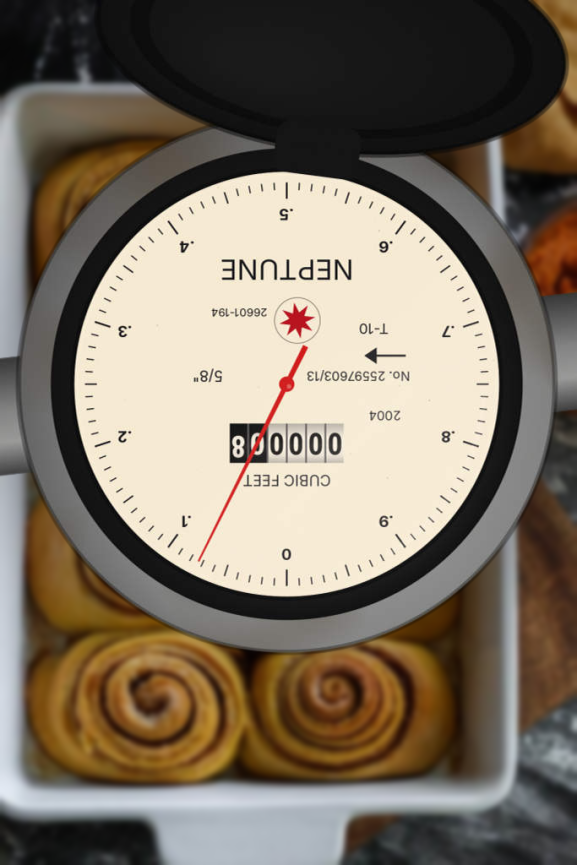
8.07 ft³
